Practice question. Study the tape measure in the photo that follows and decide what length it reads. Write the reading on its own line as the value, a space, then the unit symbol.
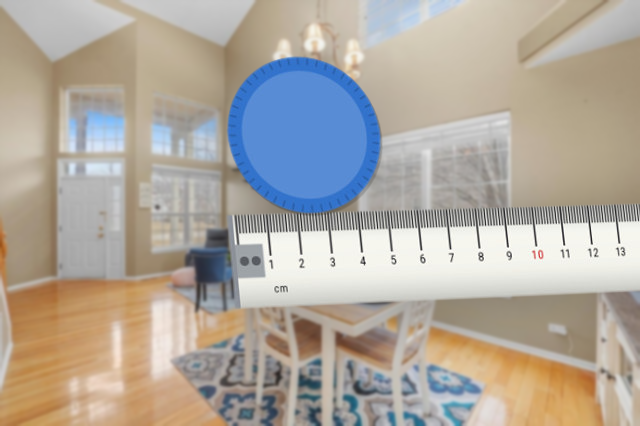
5 cm
